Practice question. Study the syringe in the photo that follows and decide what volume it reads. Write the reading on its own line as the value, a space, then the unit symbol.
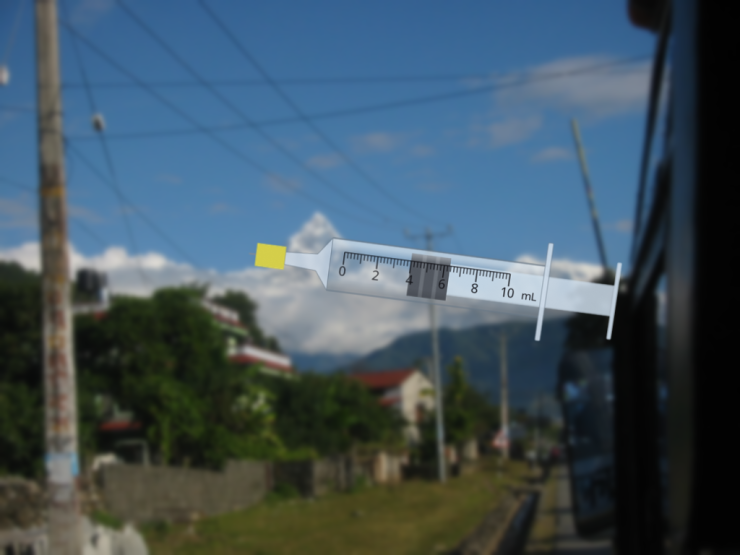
4 mL
